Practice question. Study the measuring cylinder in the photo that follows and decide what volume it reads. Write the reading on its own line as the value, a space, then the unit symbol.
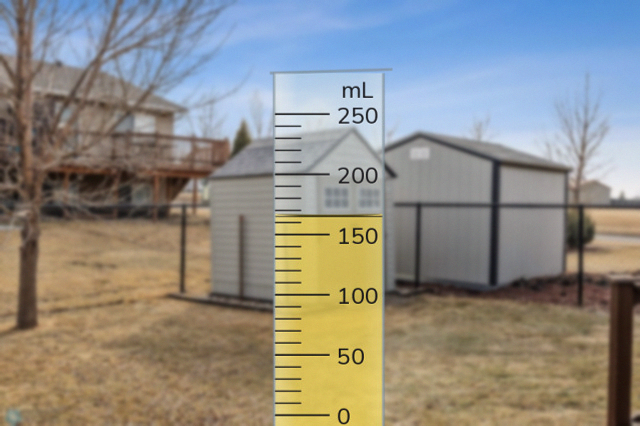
165 mL
